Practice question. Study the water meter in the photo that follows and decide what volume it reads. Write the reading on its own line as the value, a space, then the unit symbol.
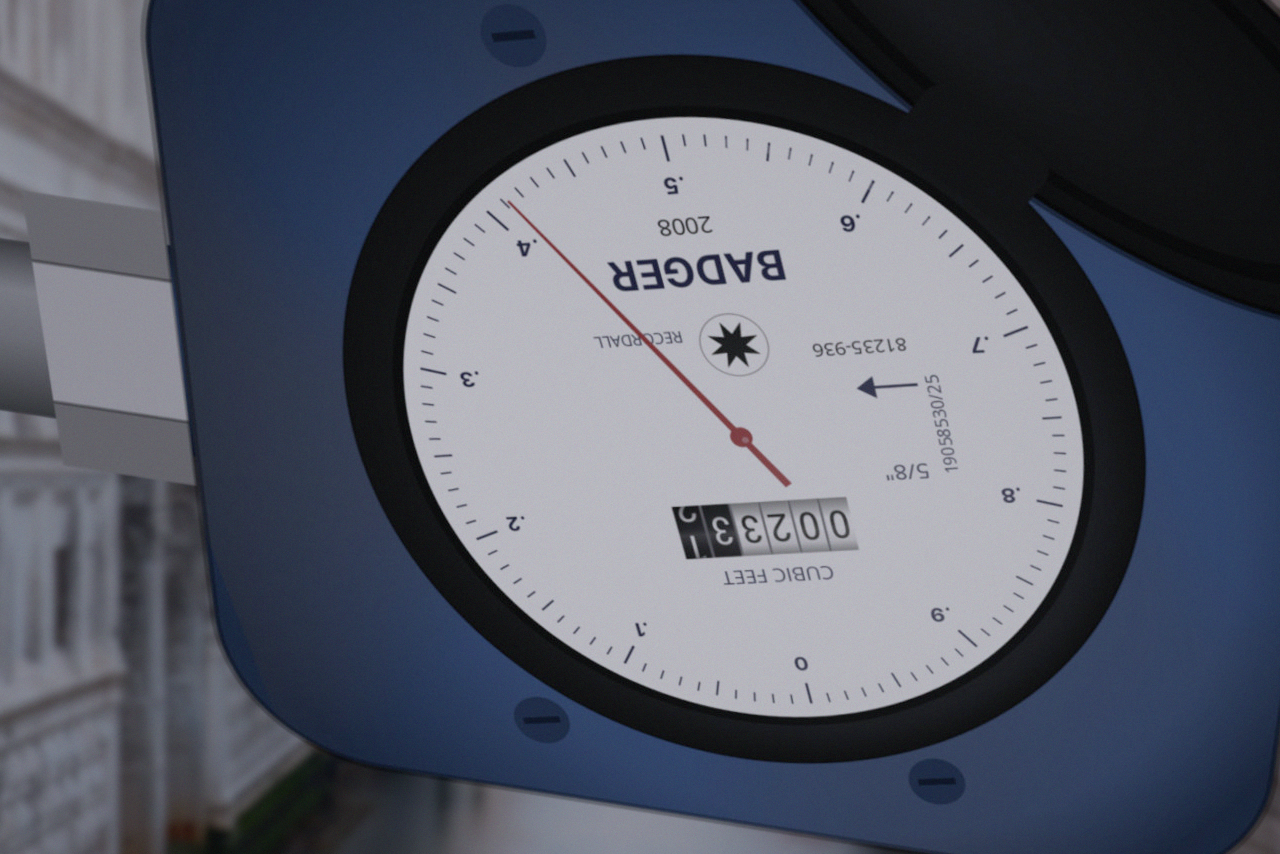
2331.41 ft³
